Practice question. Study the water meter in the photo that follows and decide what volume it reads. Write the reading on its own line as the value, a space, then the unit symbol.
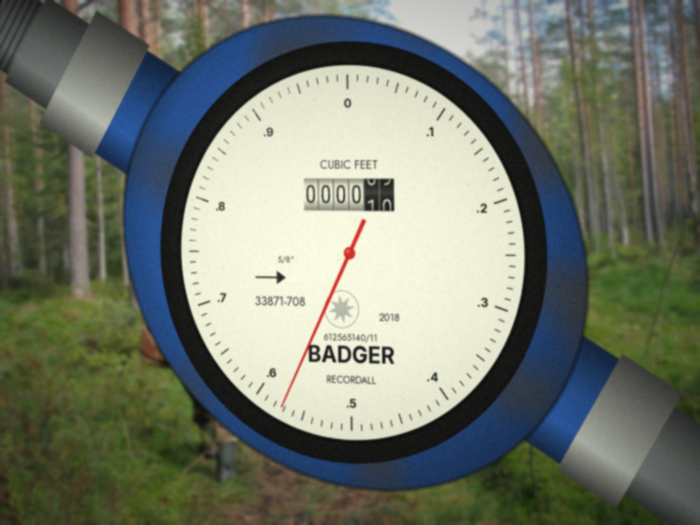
9.57 ft³
